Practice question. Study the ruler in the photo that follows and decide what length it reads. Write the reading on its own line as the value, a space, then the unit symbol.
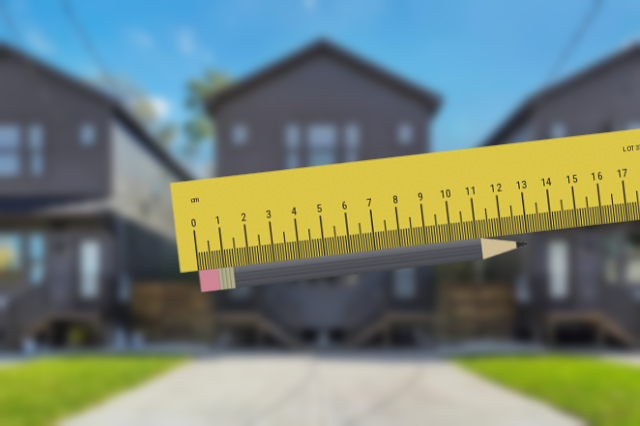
13 cm
